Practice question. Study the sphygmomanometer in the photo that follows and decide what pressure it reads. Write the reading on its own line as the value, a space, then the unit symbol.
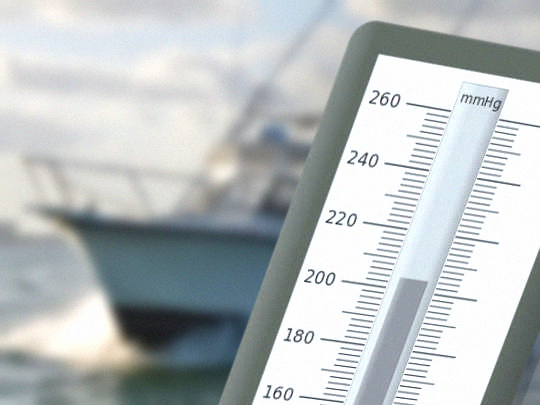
204 mmHg
